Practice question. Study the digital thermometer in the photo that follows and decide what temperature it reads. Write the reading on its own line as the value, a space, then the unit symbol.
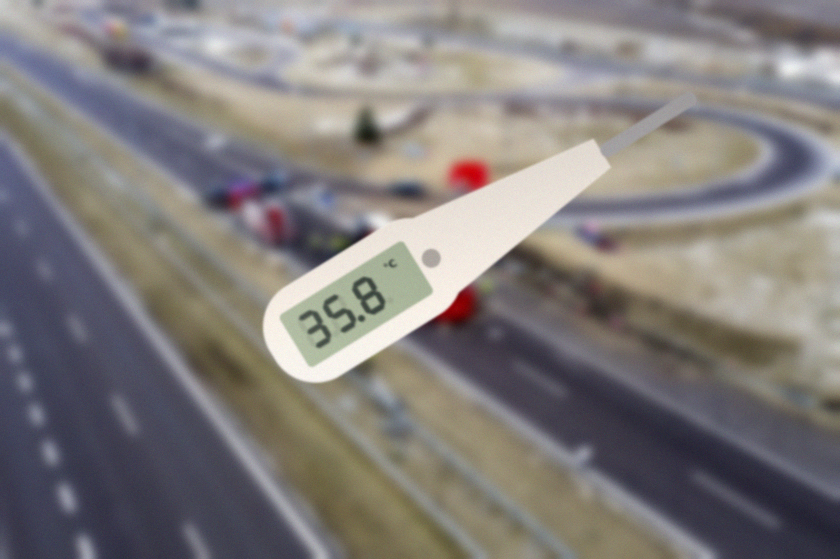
35.8 °C
